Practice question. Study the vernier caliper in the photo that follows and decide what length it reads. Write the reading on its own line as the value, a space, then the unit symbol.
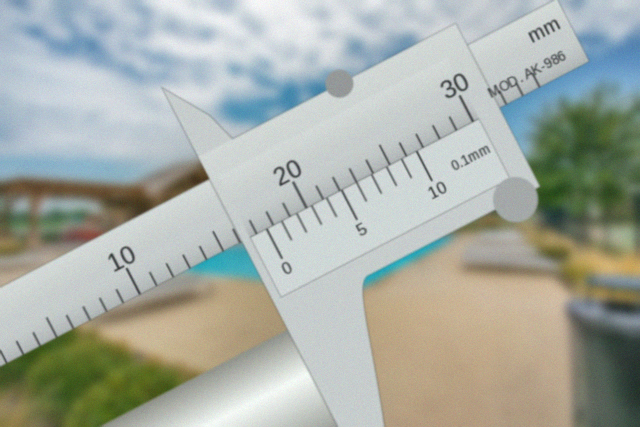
17.6 mm
